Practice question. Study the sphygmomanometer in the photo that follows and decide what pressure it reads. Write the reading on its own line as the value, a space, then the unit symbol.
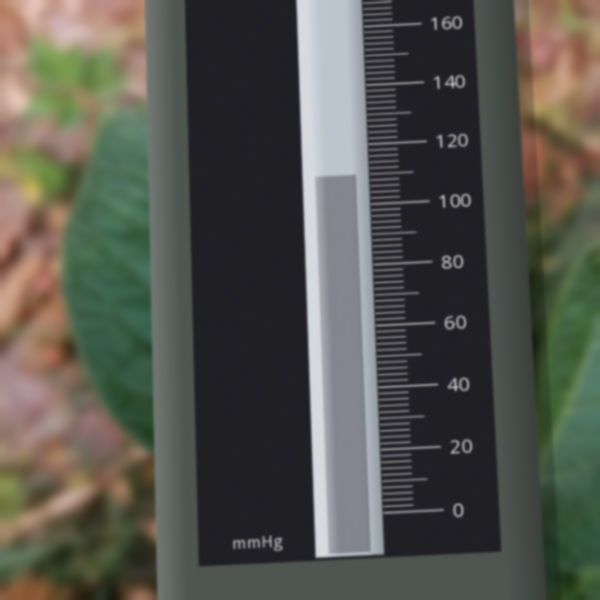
110 mmHg
